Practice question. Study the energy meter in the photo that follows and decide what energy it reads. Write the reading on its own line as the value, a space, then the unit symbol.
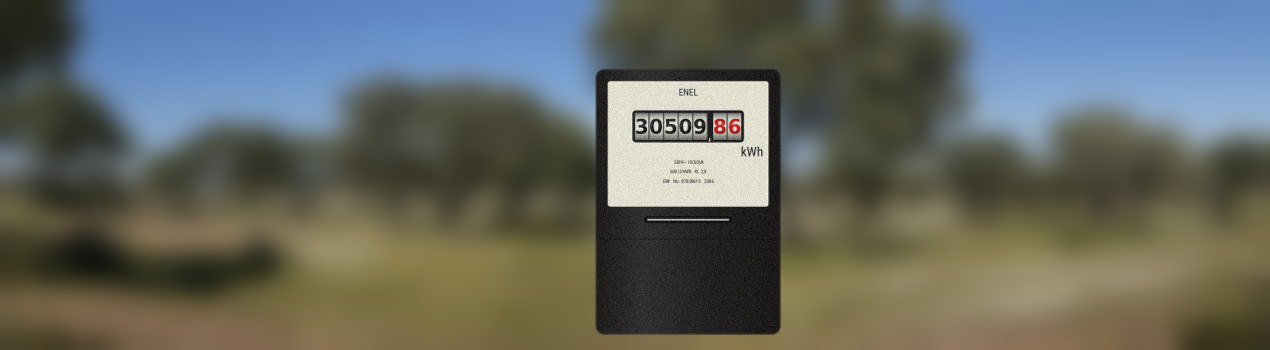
30509.86 kWh
